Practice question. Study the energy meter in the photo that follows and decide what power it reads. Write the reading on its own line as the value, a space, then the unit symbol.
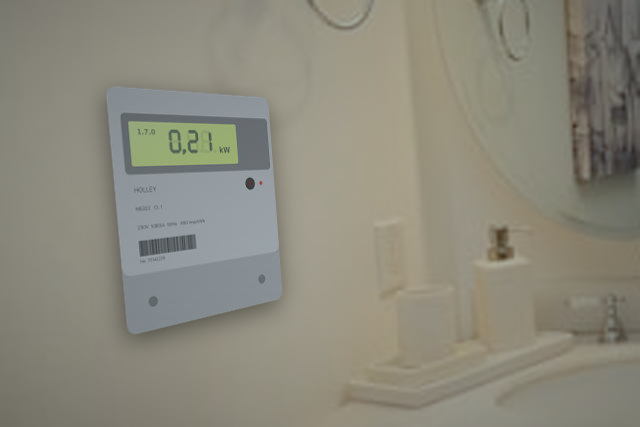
0.21 kW
